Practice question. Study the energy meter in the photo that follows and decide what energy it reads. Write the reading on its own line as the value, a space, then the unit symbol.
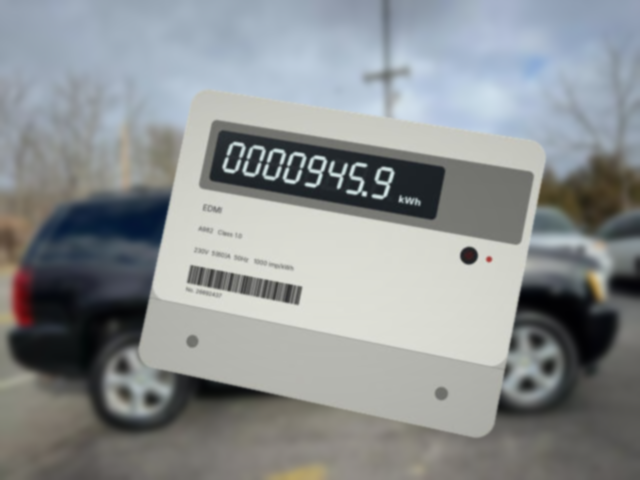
945.9 kWh
